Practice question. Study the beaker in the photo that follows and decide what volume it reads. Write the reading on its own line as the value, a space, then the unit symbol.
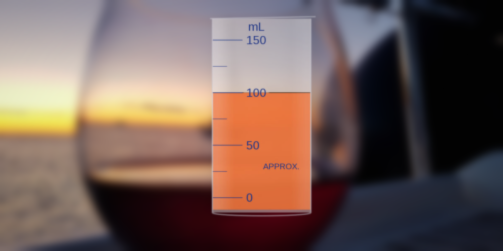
100 mL
